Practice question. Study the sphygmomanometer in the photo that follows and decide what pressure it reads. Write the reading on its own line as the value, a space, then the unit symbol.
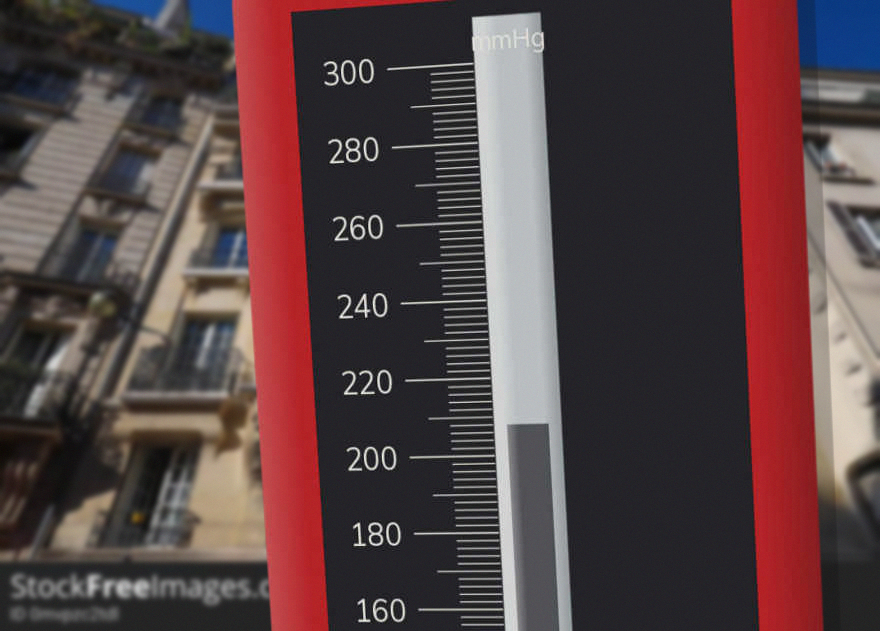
208 mmHg
